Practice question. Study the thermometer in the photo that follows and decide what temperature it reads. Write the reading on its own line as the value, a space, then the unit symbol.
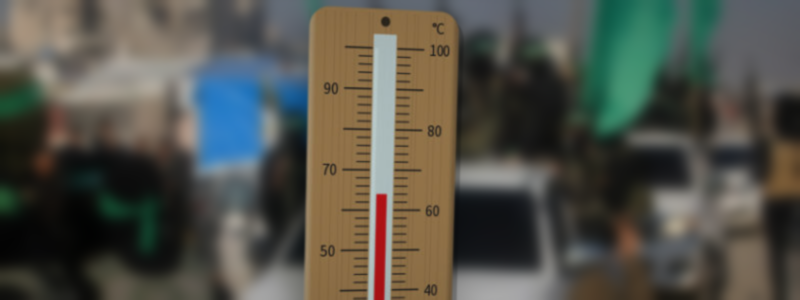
64 °C
